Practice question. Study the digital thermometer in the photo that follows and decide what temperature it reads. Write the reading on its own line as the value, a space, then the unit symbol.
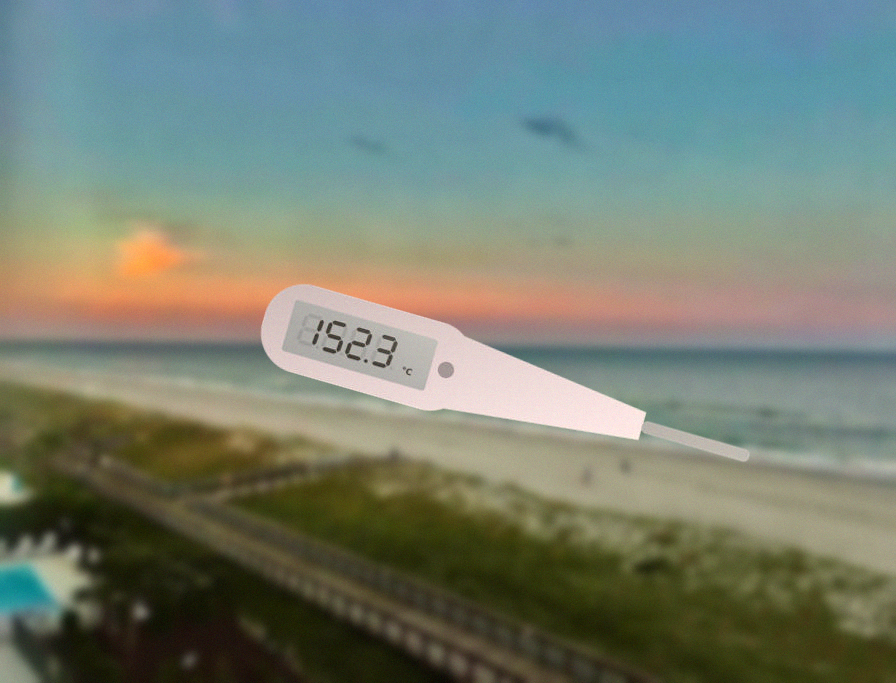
152.3 °C
